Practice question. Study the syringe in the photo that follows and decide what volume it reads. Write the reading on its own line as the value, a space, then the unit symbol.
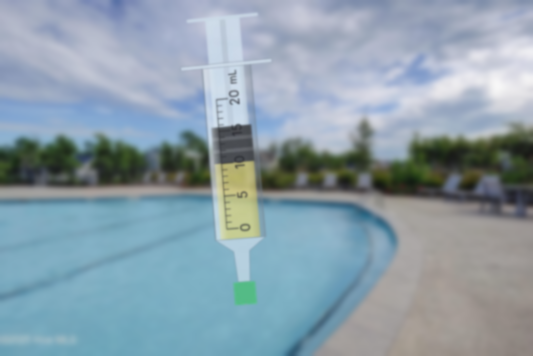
10 mL
